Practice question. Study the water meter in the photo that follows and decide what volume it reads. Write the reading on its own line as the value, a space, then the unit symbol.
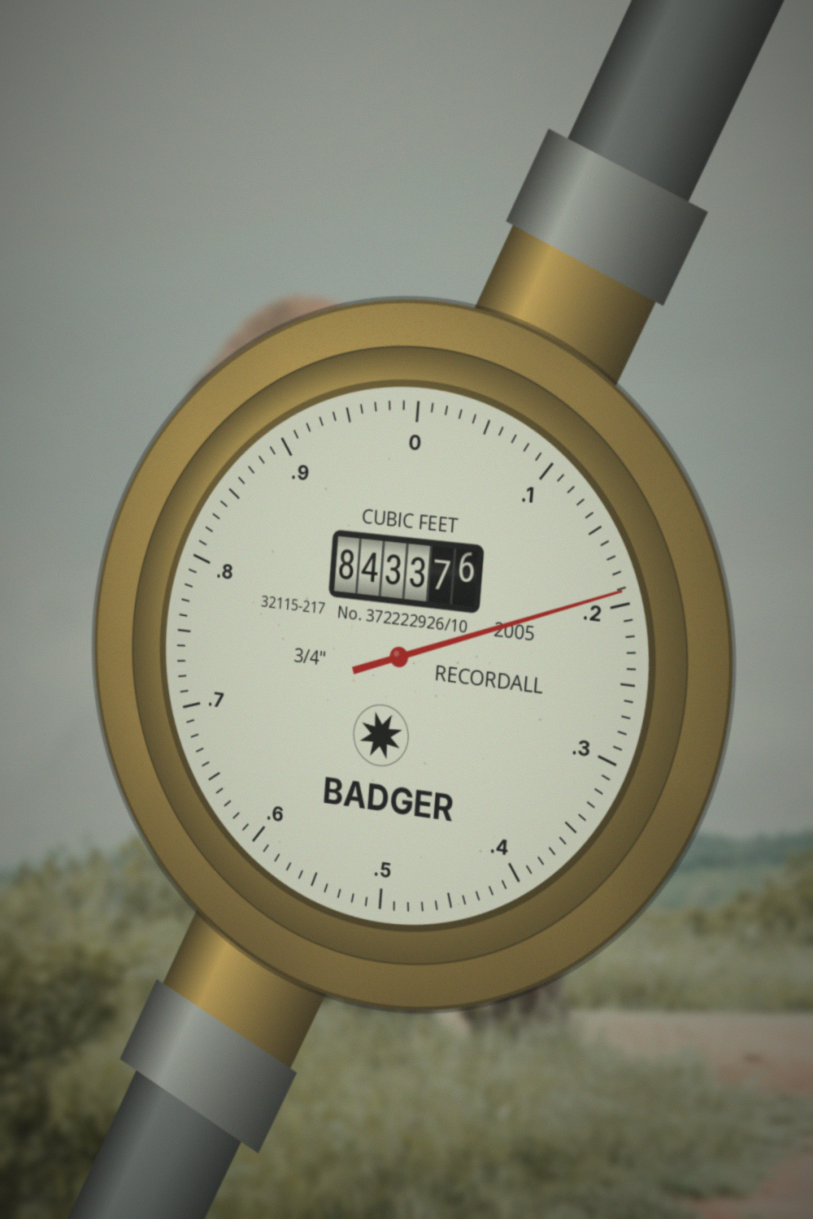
843376.19 ft³
